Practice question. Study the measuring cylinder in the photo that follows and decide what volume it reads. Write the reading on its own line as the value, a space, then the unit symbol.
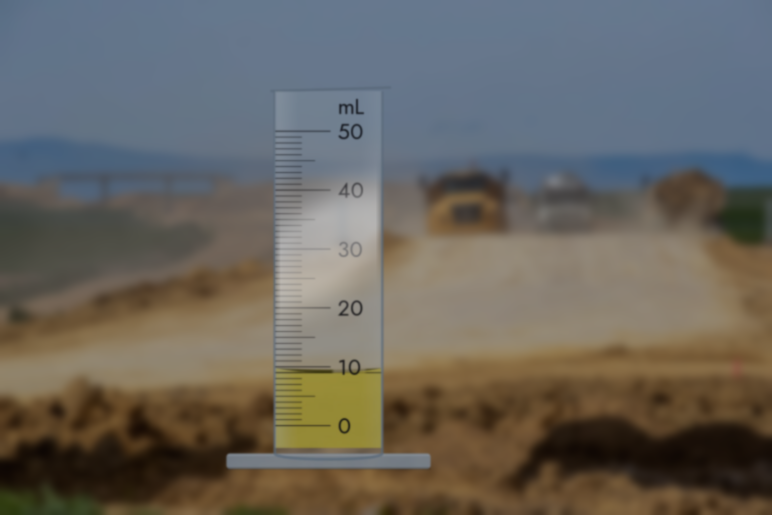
9 mL
